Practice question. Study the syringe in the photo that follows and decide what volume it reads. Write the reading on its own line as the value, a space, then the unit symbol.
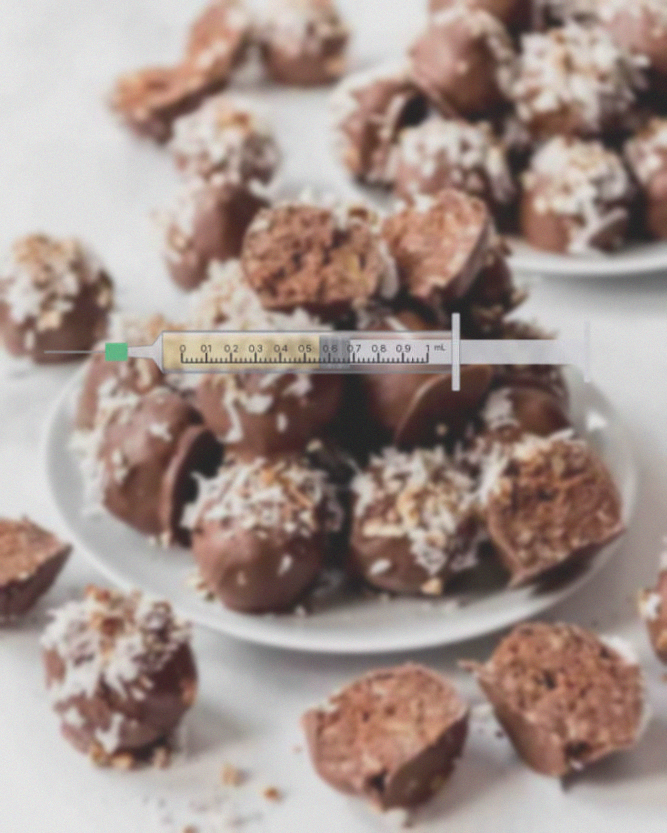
0.56 mL
